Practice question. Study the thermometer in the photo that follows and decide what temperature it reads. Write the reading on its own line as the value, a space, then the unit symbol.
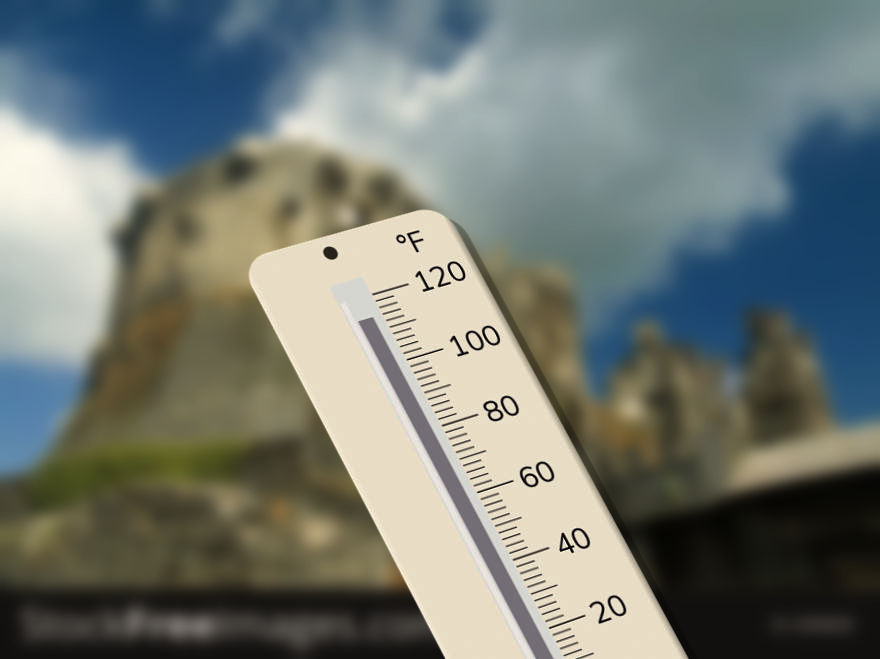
114 °F
